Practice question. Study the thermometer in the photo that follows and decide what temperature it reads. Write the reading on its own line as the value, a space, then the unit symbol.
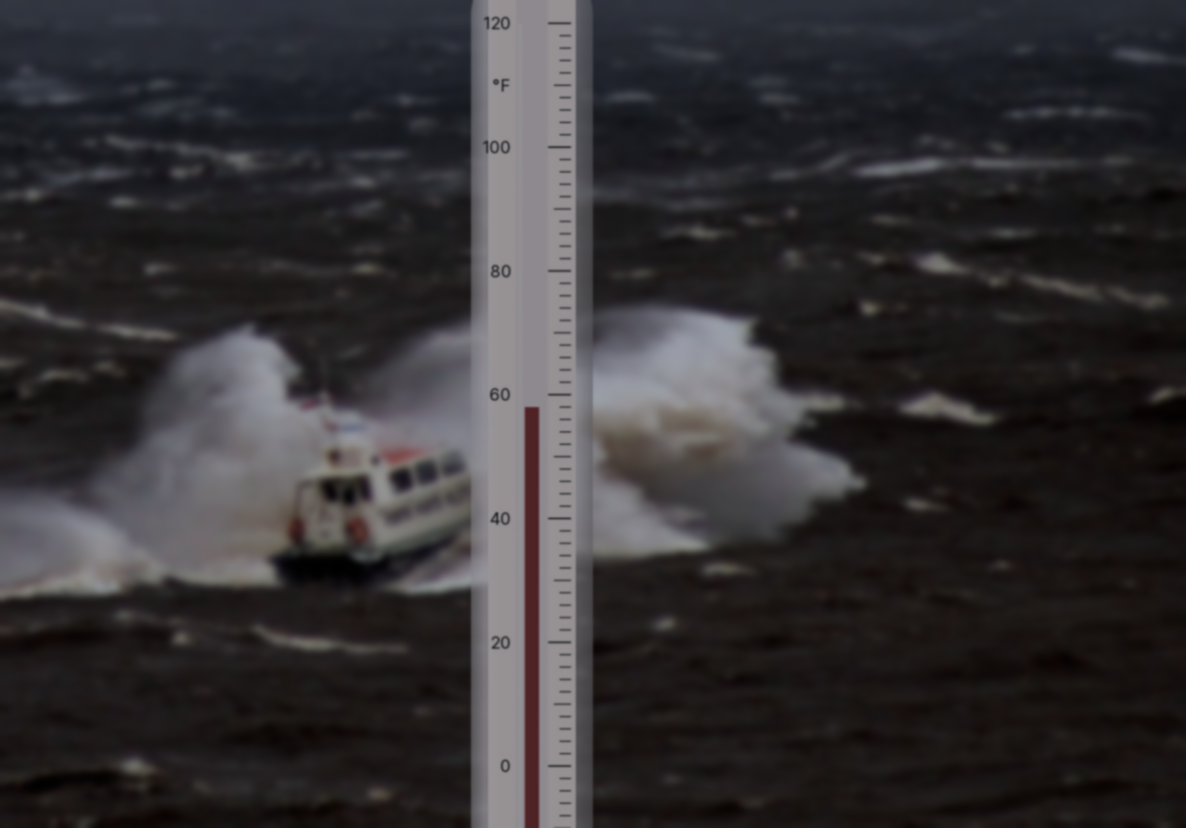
58 °F
